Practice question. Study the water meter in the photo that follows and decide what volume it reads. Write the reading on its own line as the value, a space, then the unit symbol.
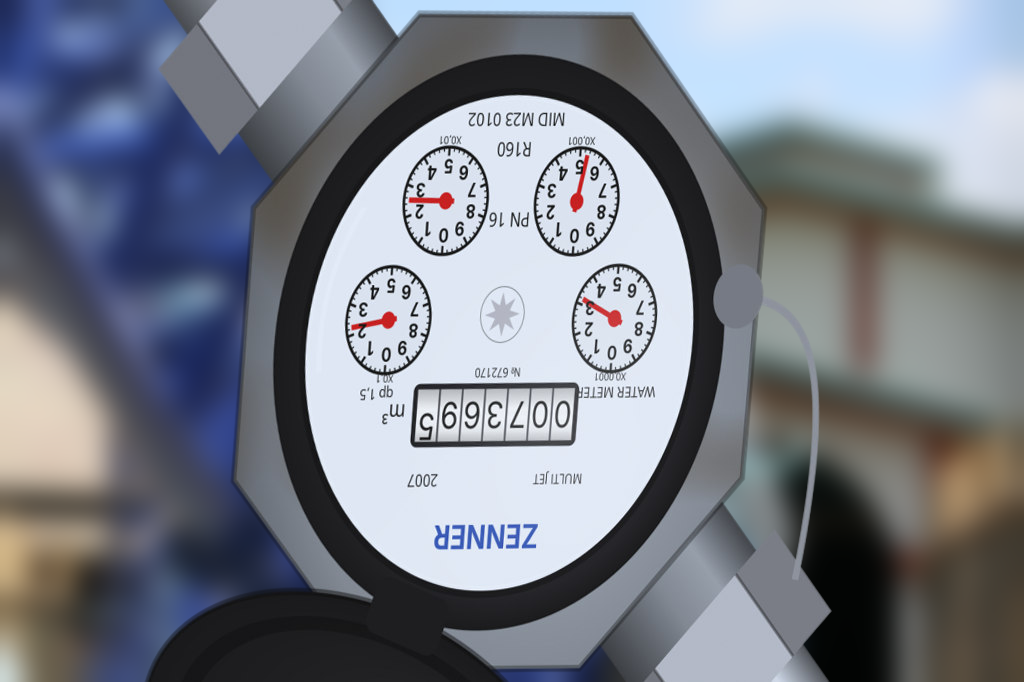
73695.2253 m³
